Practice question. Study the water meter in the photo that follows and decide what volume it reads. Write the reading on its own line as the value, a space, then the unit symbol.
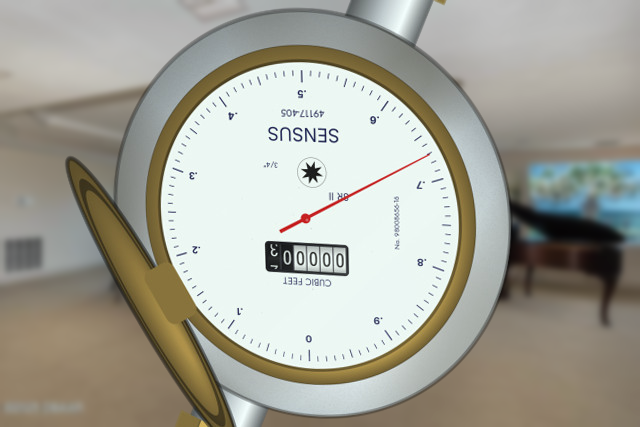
2.67 ft³
